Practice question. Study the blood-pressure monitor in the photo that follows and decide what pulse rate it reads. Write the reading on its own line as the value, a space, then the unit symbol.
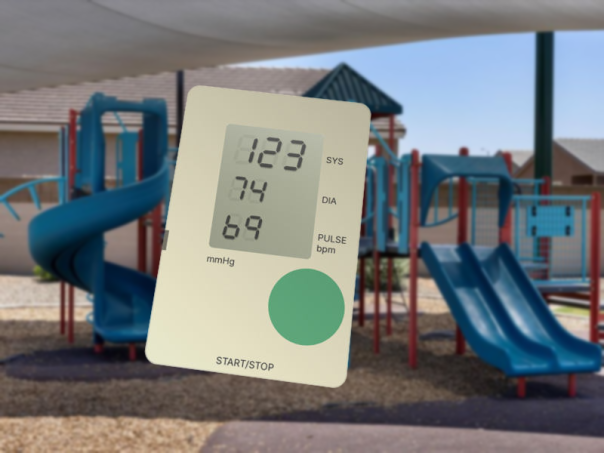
69 bpm
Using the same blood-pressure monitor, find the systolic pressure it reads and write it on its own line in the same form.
123 mmHg
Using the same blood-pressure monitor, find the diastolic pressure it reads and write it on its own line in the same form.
74 mmHg
